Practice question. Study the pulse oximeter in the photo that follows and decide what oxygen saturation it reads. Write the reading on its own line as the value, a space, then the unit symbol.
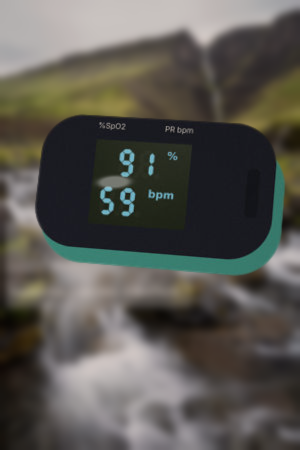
91 %
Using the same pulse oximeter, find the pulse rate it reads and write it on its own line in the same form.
59 bpm
